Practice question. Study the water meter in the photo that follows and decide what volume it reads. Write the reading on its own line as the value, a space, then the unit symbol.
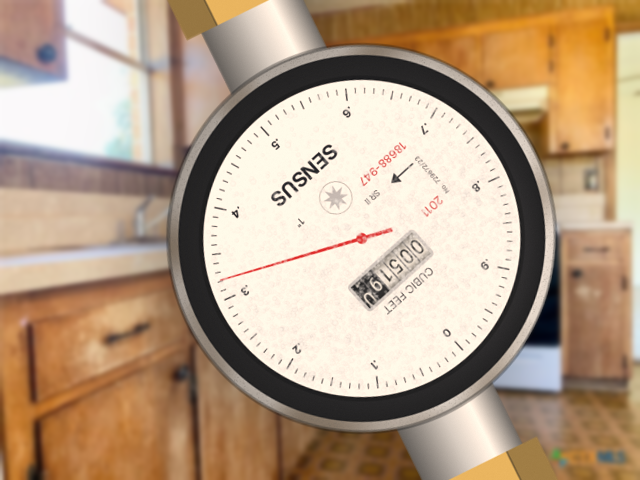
5190.32 ft³
